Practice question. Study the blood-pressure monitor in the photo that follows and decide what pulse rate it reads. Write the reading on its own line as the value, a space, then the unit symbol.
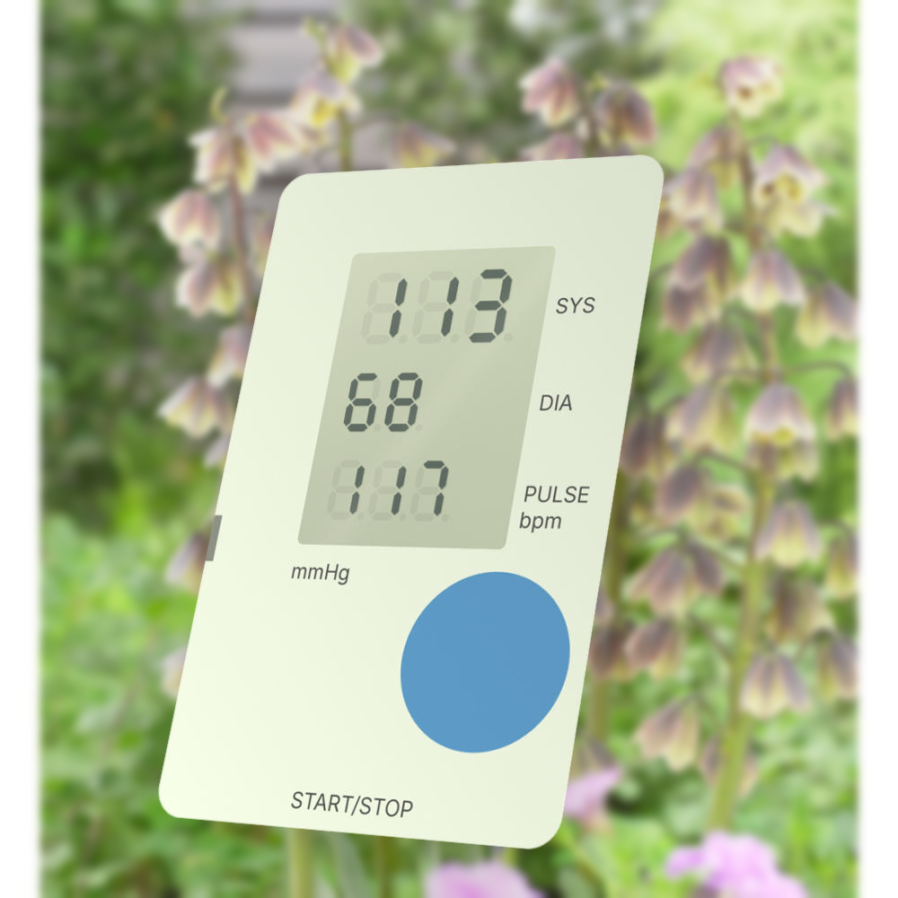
117 bpm
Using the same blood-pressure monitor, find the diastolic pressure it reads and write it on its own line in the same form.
68 mmHg
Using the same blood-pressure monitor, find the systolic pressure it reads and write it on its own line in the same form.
113 mmHg
